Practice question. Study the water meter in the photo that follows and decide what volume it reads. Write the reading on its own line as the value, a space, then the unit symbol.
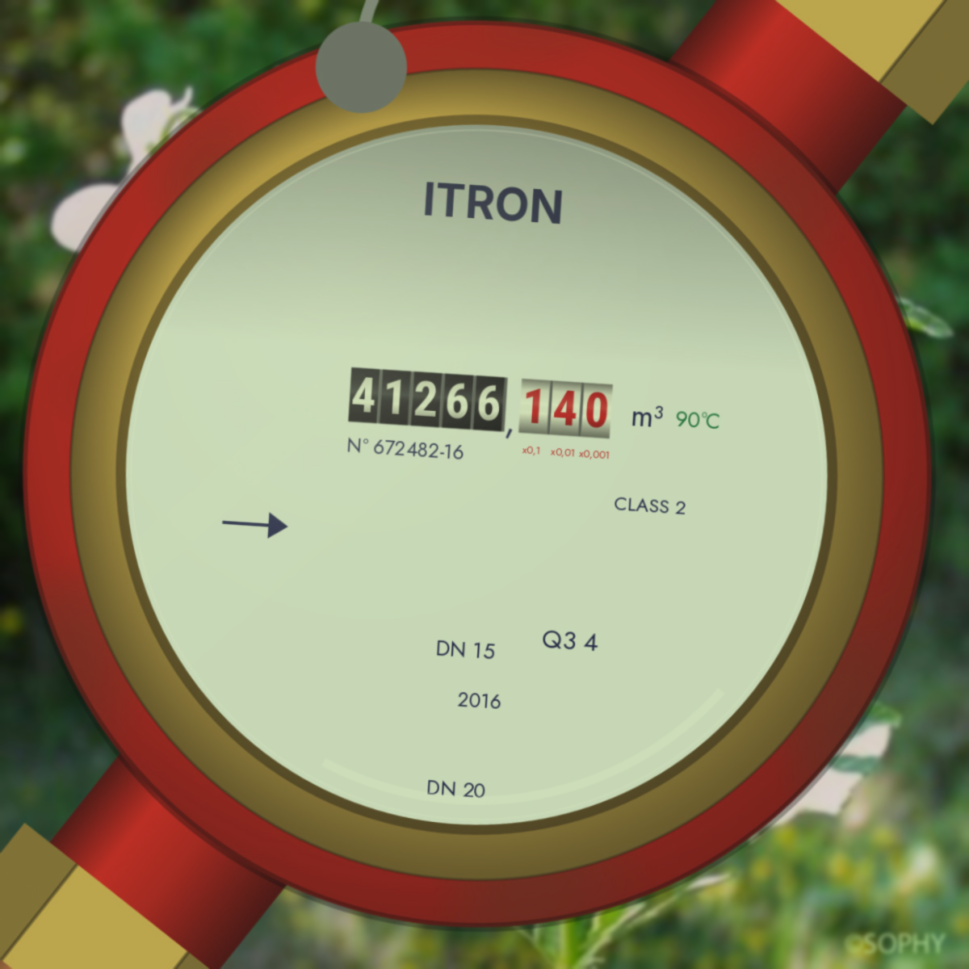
41266.140 m³
